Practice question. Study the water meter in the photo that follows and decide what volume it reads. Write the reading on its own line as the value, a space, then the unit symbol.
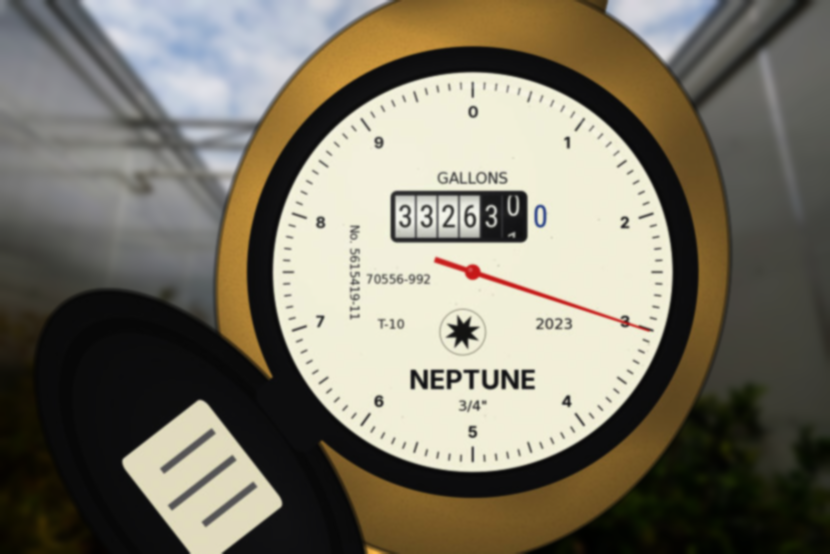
3326303.0 gal
